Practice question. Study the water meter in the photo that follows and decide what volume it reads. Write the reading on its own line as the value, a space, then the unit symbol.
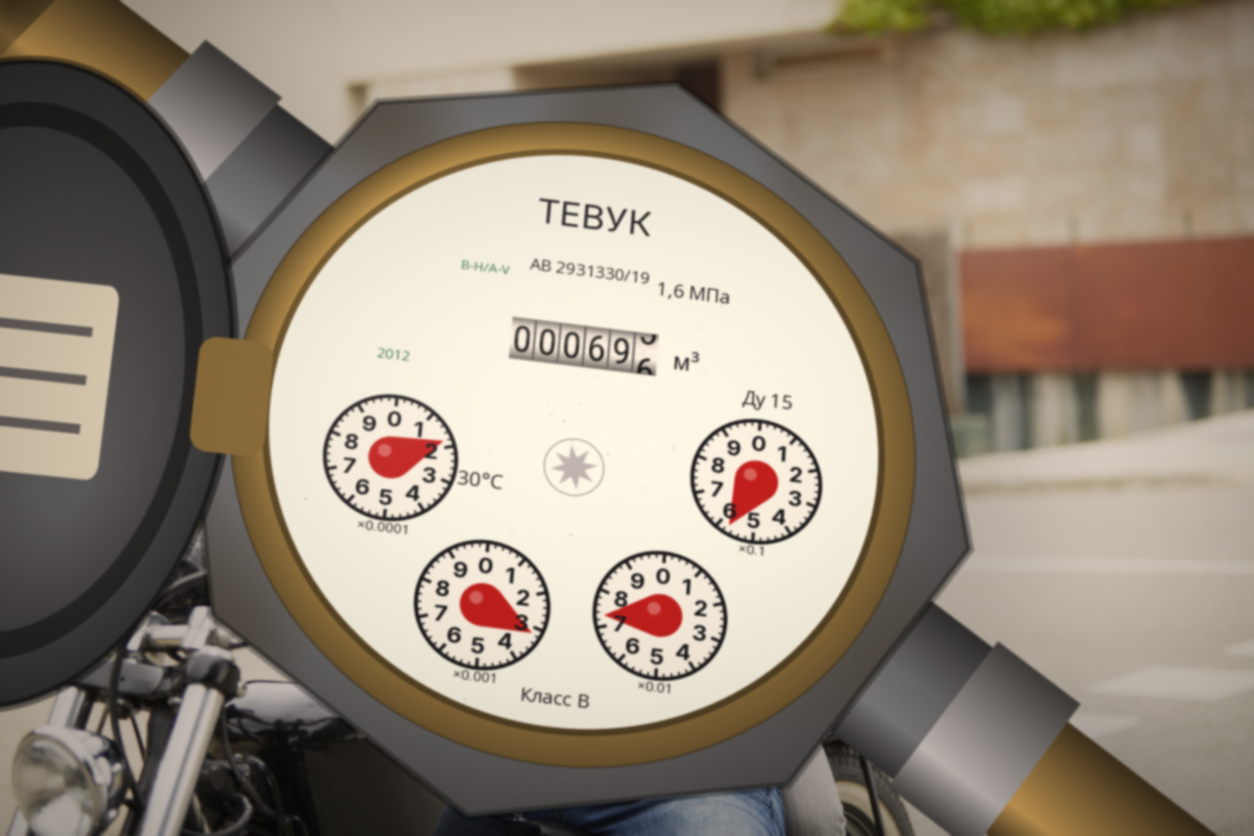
695.5731 m³
